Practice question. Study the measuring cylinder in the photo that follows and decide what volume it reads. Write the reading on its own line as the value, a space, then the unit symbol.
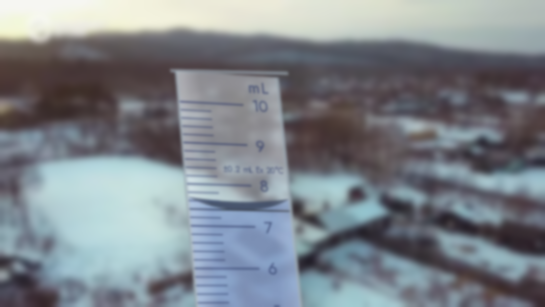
7.4 mL
